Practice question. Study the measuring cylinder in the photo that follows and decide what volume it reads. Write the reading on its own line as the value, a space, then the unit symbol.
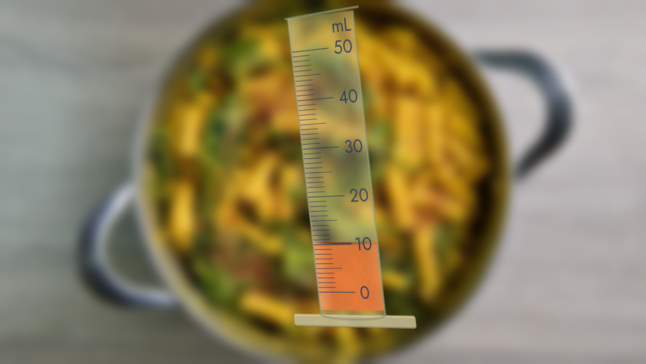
10 mL
